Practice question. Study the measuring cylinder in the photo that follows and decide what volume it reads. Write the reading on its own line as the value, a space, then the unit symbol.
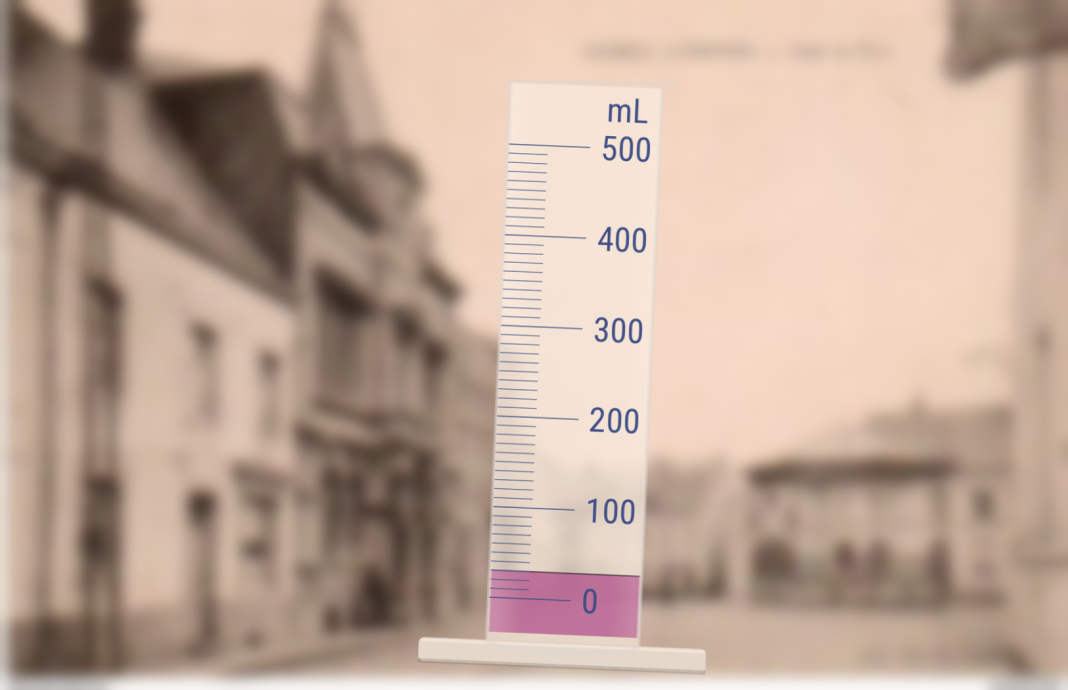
30 mL
